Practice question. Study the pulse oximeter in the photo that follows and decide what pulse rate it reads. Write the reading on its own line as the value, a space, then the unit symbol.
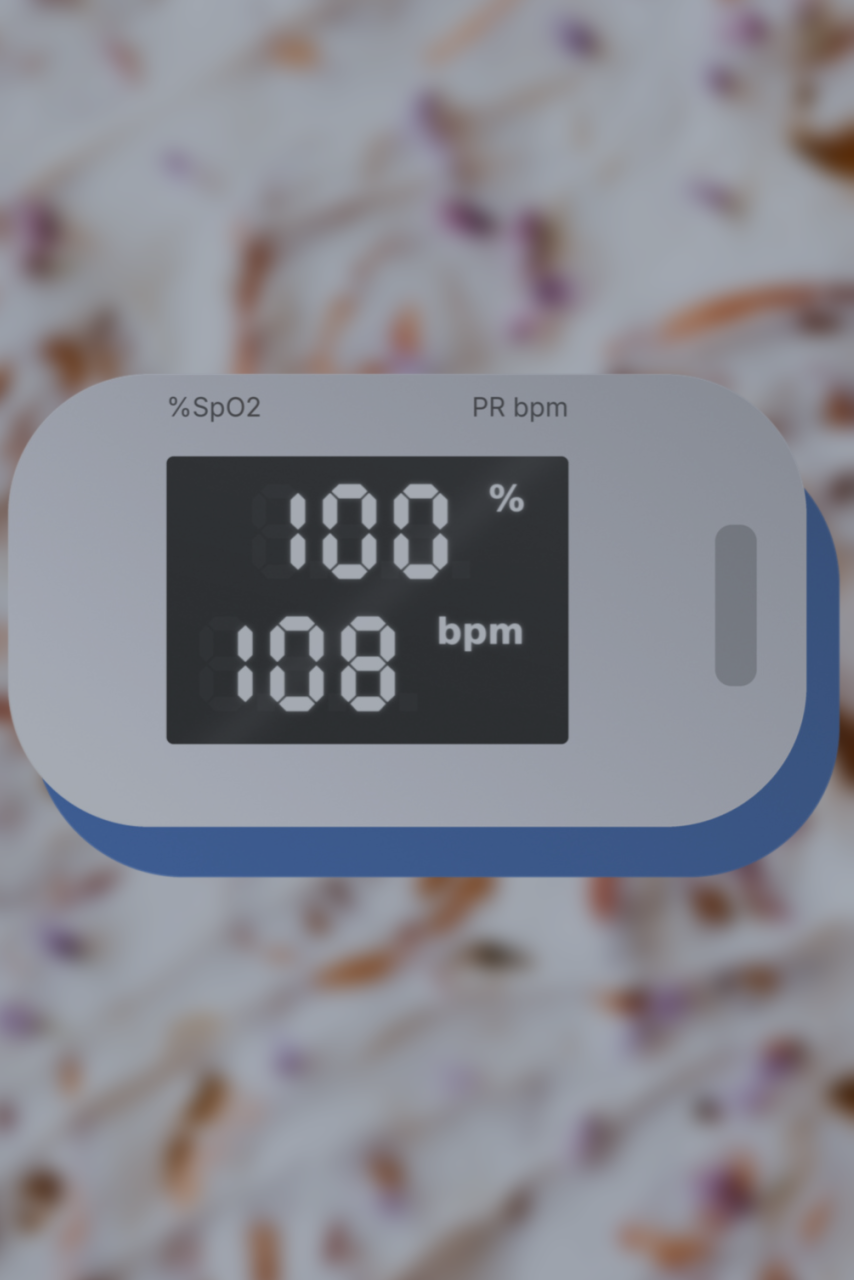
108 bpm
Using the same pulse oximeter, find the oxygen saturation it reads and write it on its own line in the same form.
100 %
